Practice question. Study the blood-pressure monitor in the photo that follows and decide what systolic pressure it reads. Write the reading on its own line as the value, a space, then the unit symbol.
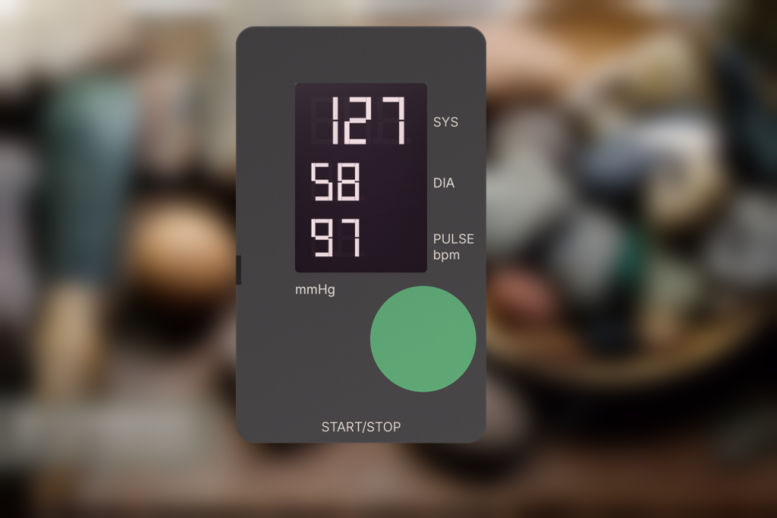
127 mmHg
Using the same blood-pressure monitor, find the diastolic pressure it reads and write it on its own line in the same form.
58 mmHg
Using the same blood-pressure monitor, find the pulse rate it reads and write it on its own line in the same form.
97 bpm
